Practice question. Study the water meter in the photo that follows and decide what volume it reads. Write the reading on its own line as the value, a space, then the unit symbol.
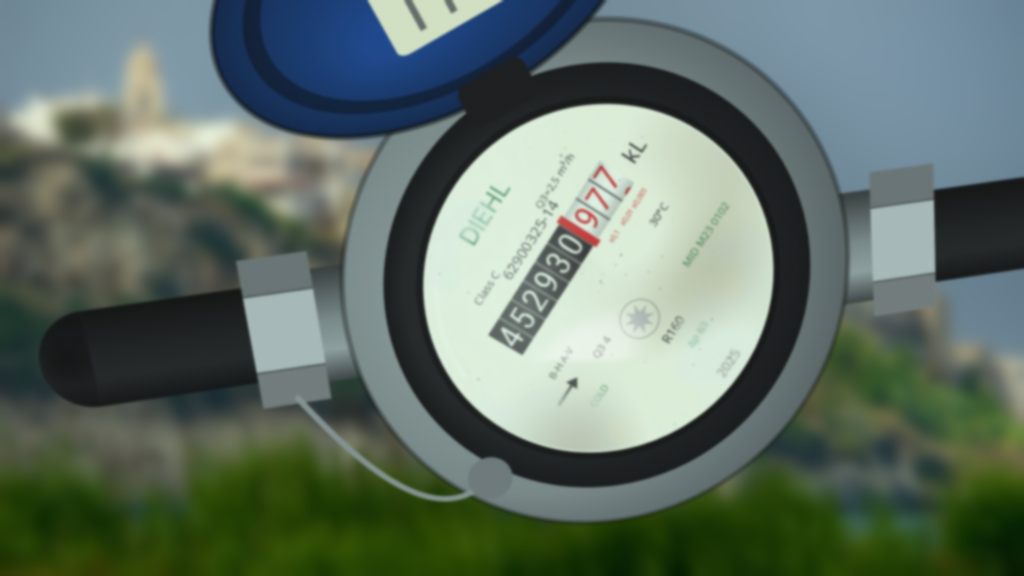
452930.977 kL
